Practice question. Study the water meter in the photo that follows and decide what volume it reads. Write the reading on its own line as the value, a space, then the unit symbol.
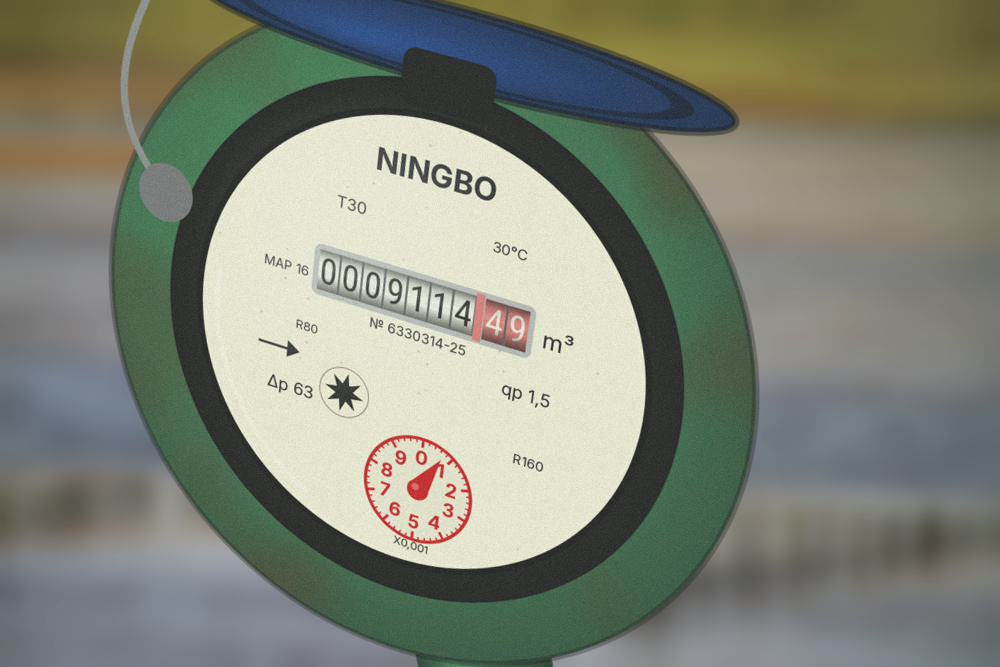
9114.490 m³
